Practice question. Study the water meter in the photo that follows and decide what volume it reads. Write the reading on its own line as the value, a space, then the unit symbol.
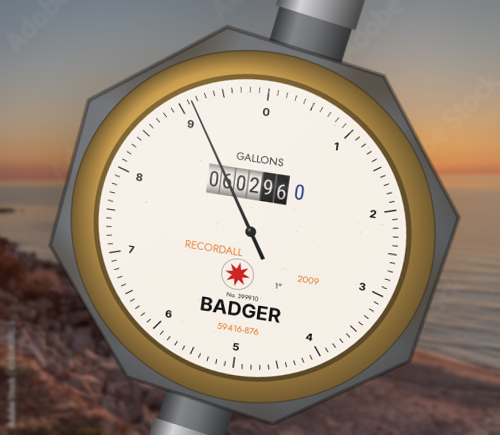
602959.1 gal
